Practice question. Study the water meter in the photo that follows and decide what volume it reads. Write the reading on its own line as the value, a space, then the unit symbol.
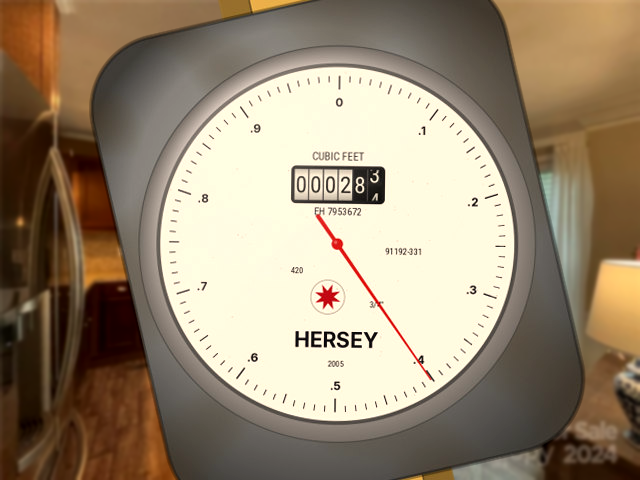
283.40 ft³
